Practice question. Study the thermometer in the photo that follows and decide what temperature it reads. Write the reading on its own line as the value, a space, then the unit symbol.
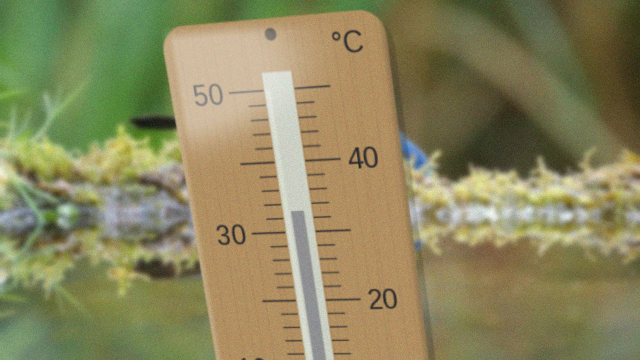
33 °C
